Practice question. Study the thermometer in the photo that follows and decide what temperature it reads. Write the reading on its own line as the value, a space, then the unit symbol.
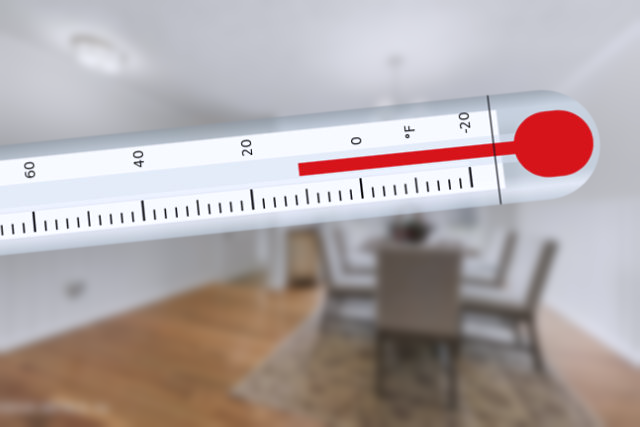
11 °F
